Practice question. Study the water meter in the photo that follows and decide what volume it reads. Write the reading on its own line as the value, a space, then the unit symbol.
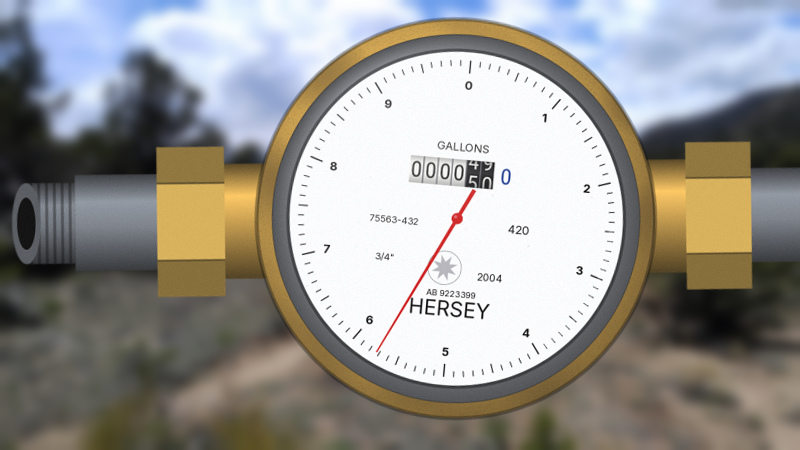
495.7 gal
